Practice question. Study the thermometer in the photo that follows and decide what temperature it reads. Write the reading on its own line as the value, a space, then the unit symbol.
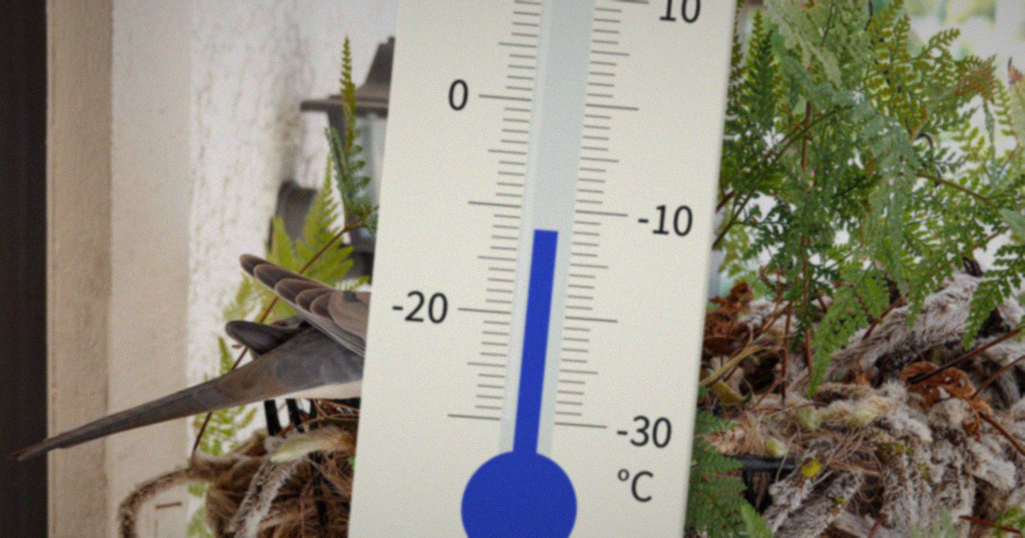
-12 °C
